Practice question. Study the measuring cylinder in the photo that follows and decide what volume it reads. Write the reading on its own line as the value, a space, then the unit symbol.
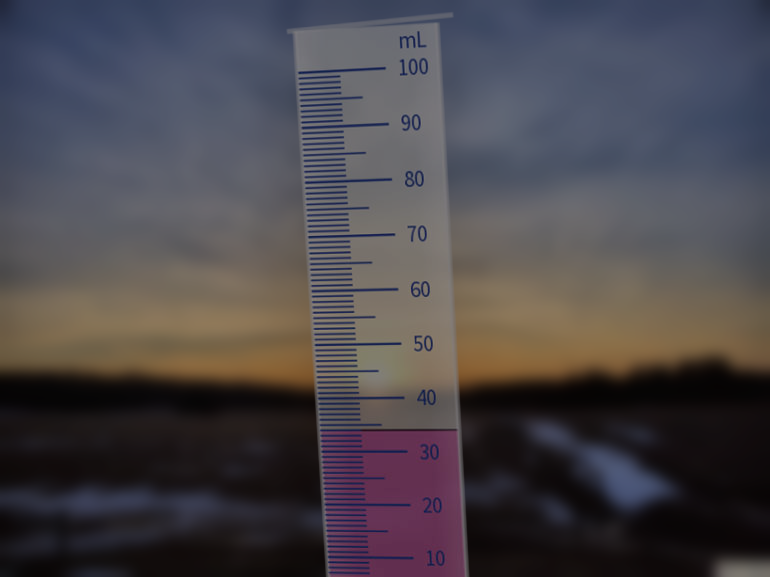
34 mL
